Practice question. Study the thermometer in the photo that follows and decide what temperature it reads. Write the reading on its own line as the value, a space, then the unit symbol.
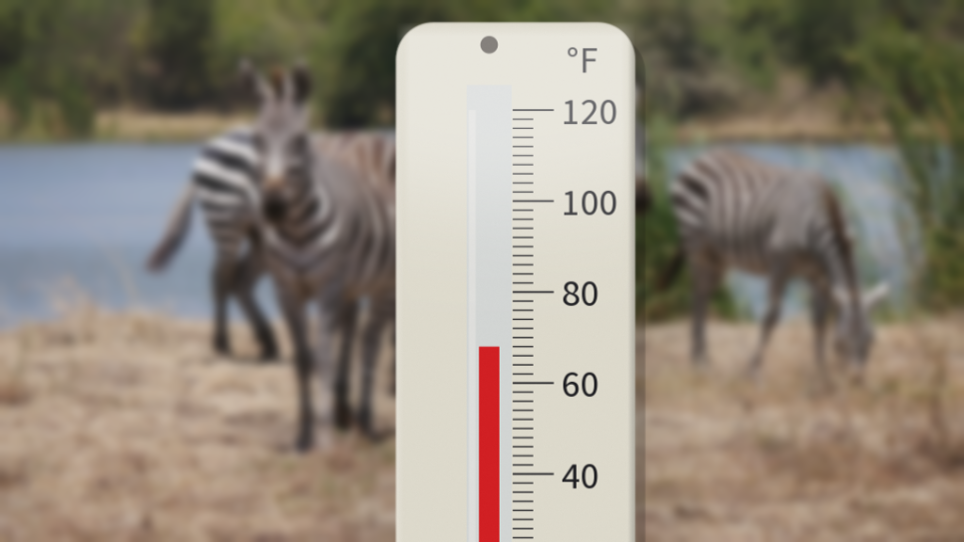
68 °F
